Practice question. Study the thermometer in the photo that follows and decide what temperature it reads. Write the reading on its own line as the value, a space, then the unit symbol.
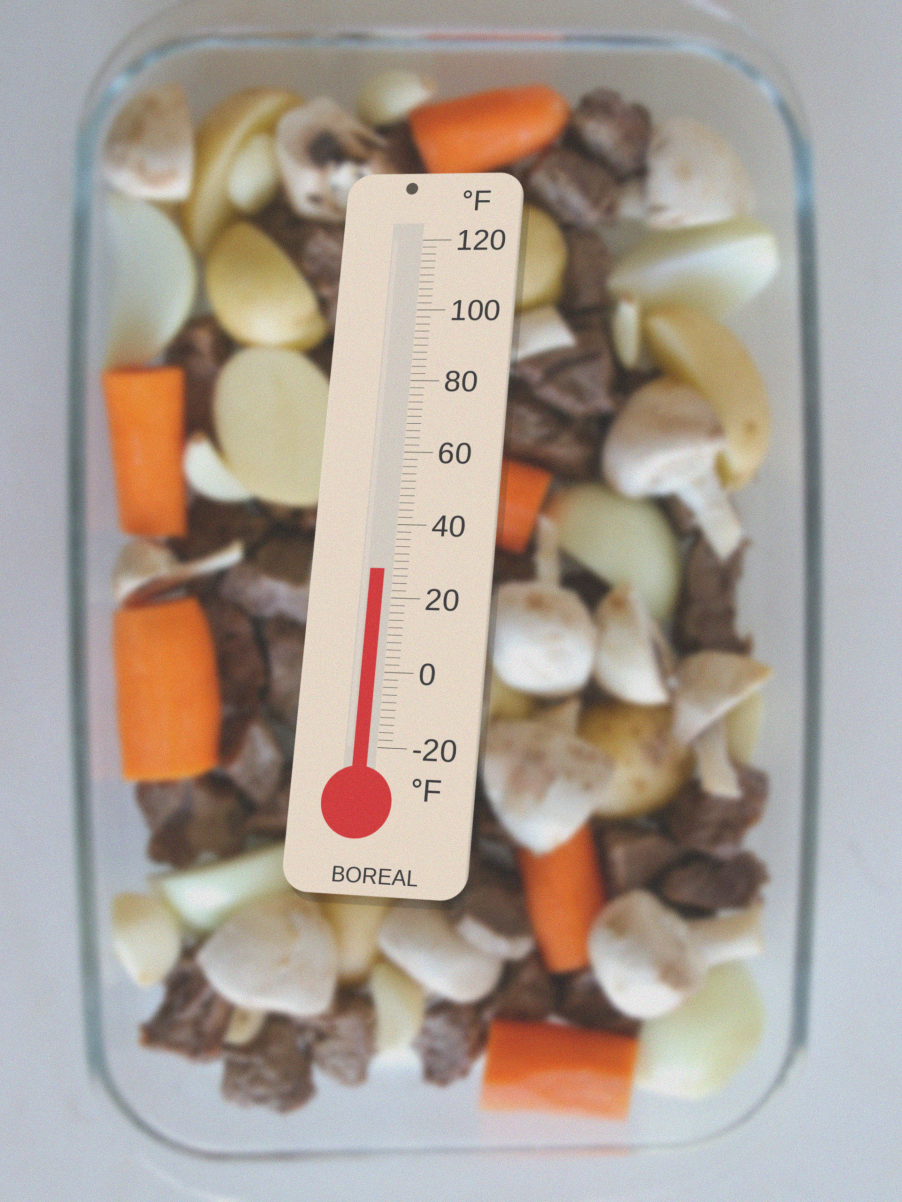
28 °F
